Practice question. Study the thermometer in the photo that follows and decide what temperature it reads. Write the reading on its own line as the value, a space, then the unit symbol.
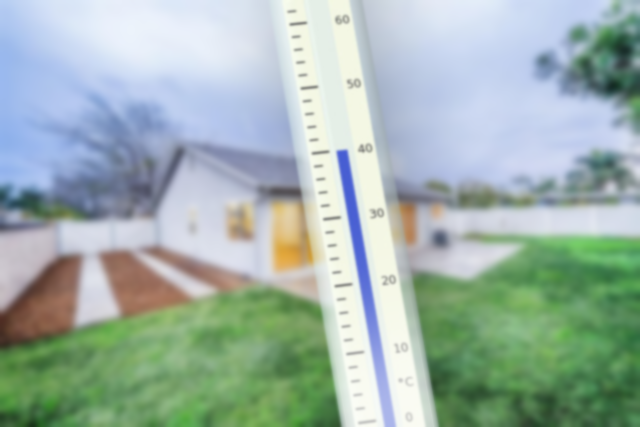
40 °C
